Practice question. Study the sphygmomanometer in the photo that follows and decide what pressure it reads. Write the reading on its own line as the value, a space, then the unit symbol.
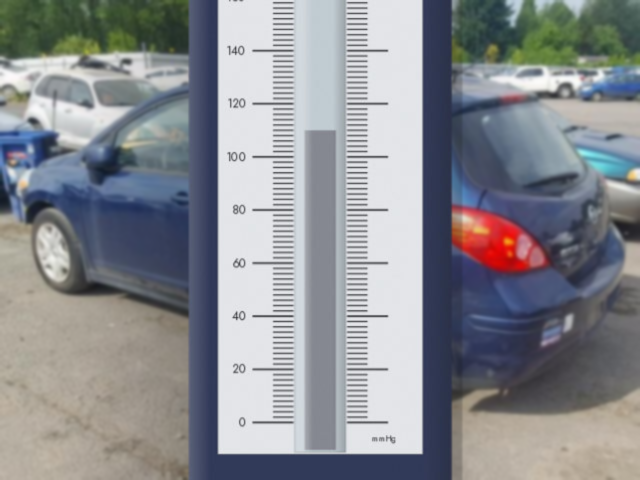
110 mmHg
